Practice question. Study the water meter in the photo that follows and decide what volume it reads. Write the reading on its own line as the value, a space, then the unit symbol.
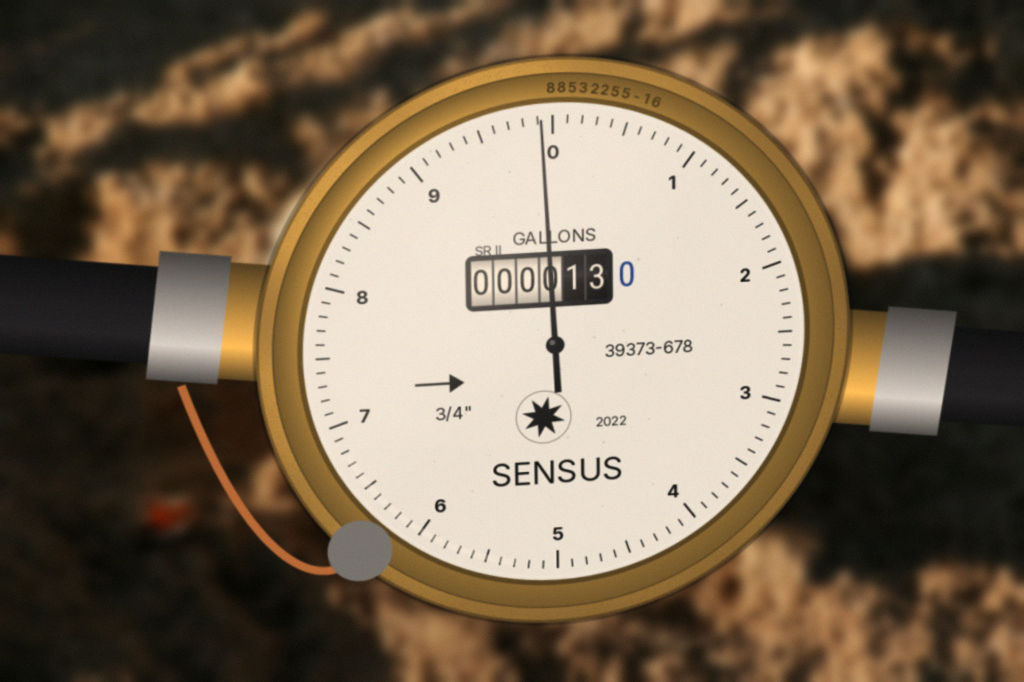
129.9 gal
